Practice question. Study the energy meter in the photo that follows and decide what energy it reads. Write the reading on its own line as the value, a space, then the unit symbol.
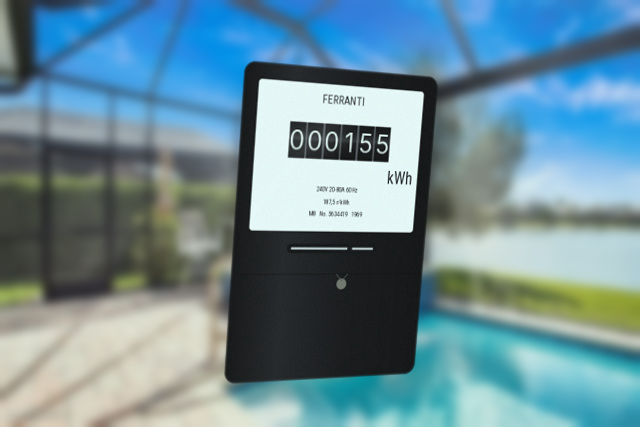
155 kWh
